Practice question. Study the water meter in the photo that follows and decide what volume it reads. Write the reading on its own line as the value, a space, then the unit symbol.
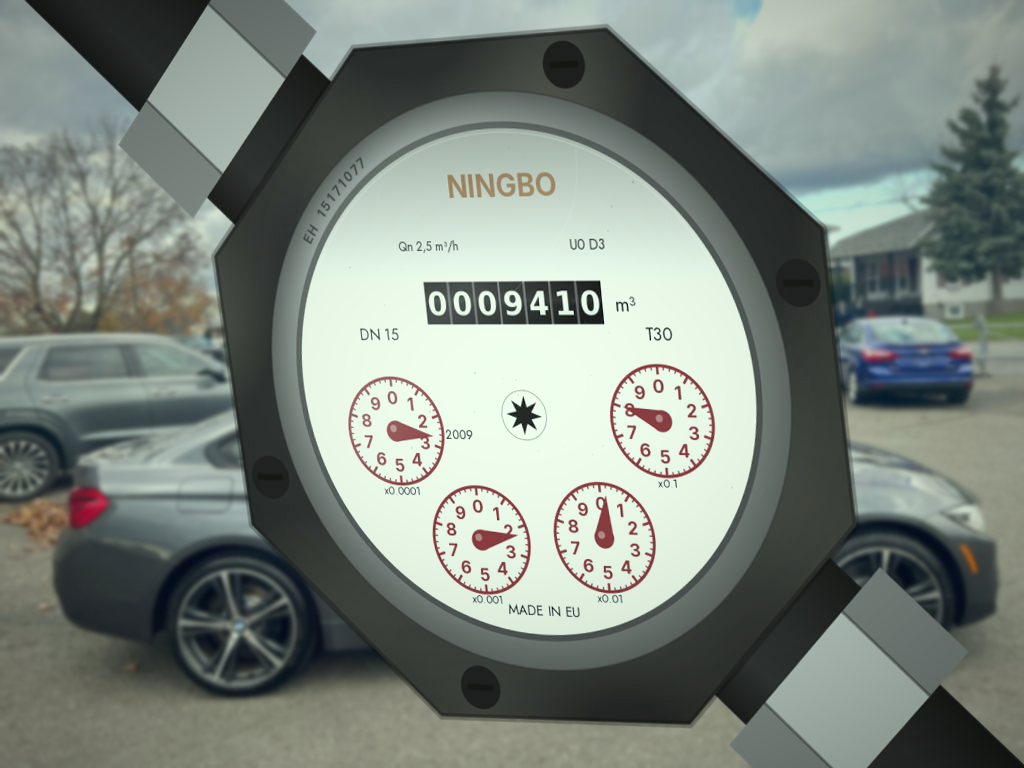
9410.8022 m³
